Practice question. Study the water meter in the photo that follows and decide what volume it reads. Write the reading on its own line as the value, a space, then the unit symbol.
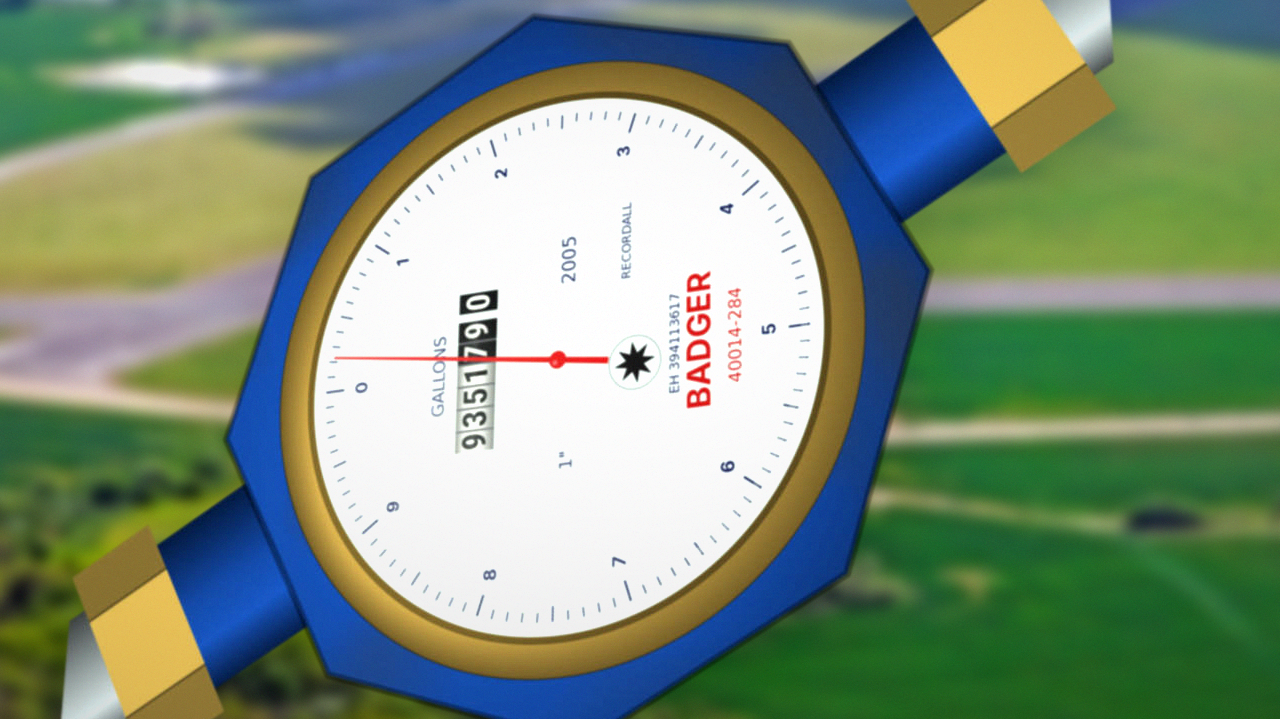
9351790.2 gal
